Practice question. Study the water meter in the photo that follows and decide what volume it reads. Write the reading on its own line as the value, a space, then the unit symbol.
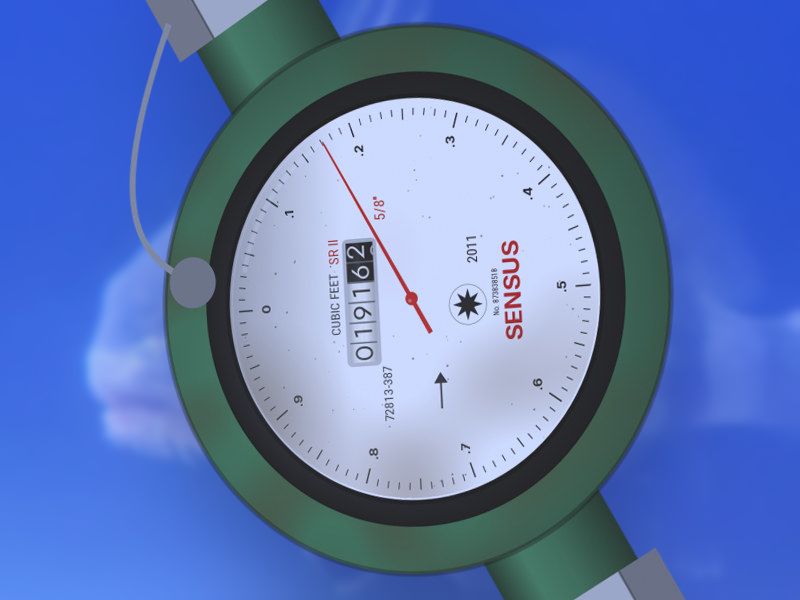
19162.17 ft³
